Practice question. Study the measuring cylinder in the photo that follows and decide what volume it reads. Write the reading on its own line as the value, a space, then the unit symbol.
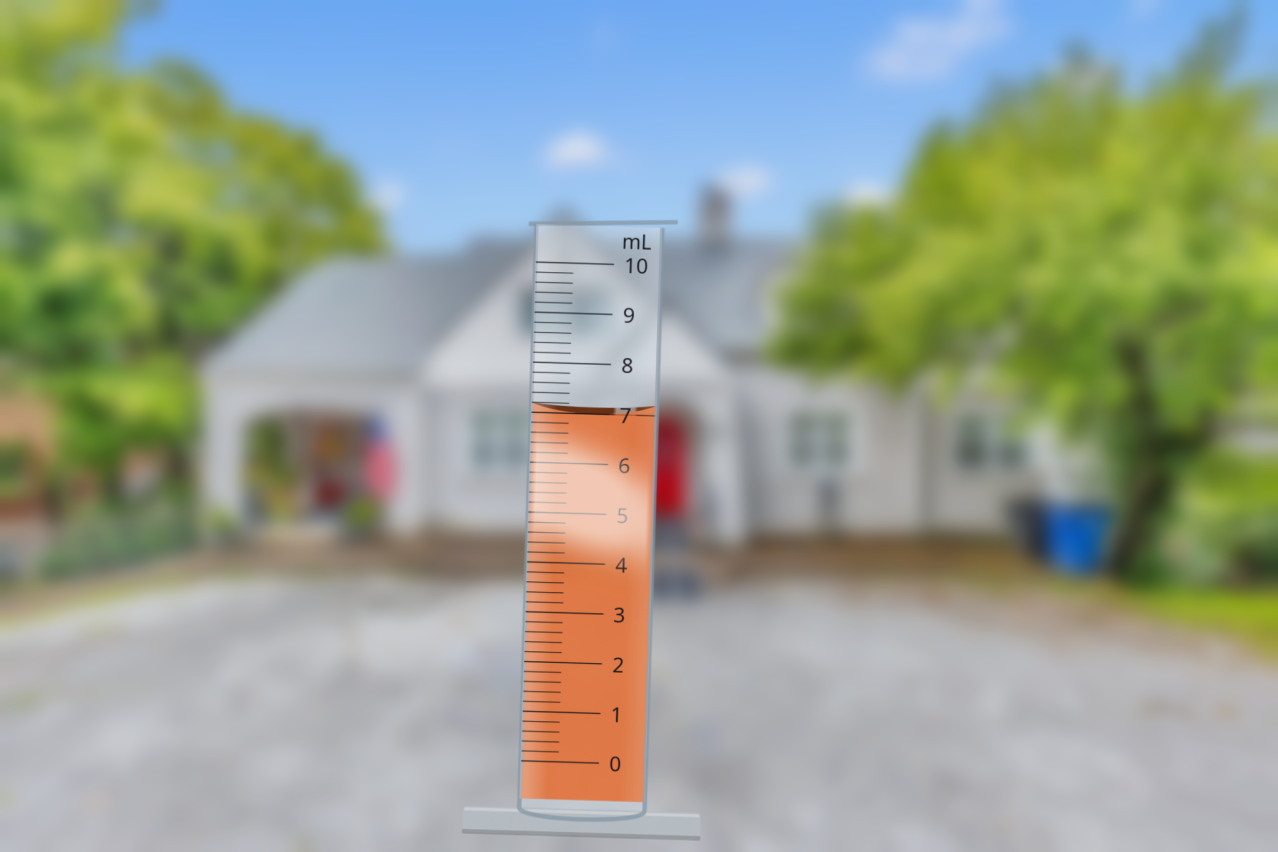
7 mL
